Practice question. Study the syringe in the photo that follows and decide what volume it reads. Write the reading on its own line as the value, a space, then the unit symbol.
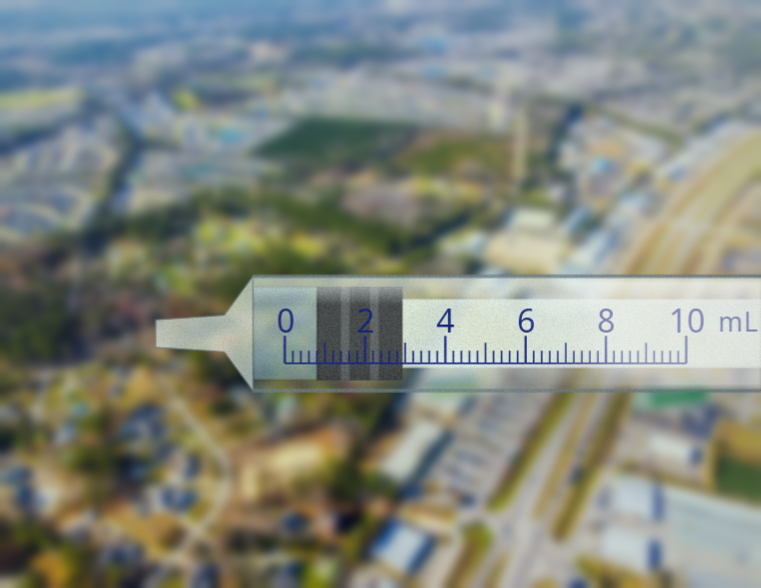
0.8 mL
